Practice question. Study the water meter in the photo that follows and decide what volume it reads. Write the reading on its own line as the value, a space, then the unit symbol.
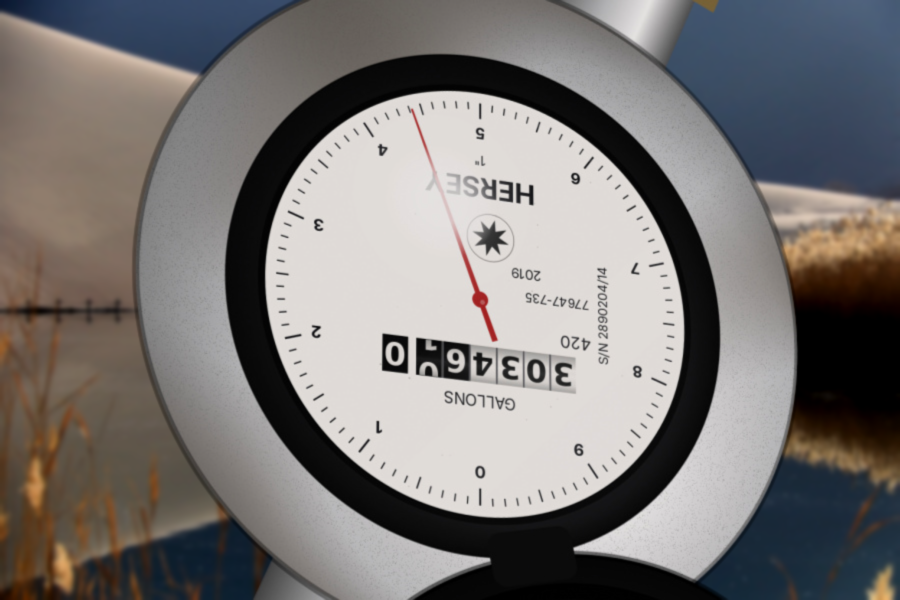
3034604.4 gal
